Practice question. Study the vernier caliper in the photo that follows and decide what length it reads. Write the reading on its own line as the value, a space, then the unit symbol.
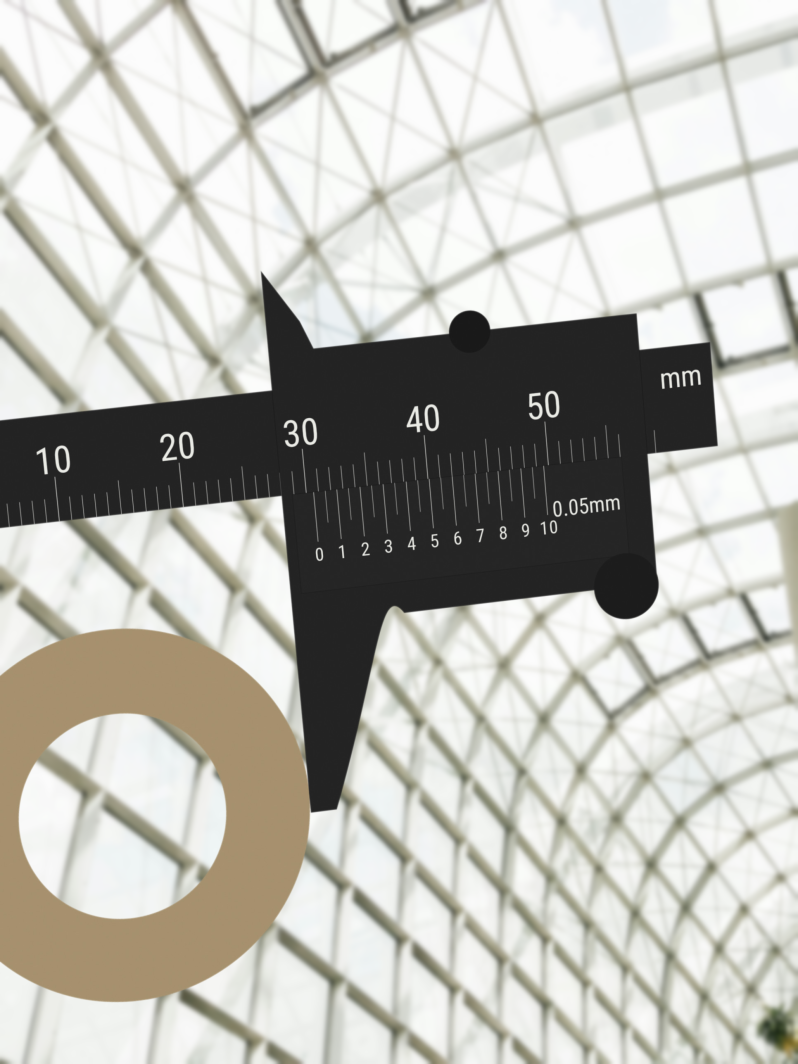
30.6 mm
